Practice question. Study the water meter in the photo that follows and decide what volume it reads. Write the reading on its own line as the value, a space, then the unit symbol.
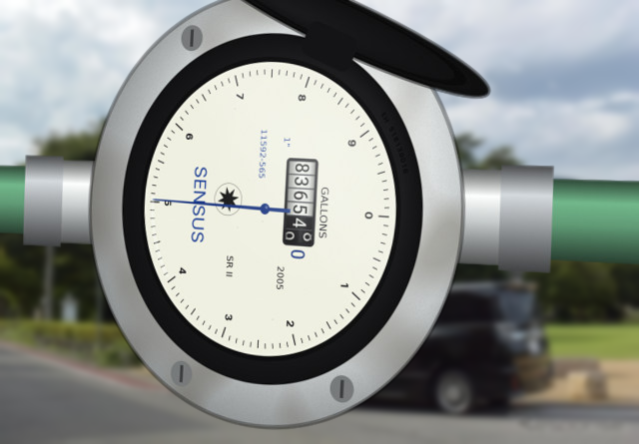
8365485.0 gal
